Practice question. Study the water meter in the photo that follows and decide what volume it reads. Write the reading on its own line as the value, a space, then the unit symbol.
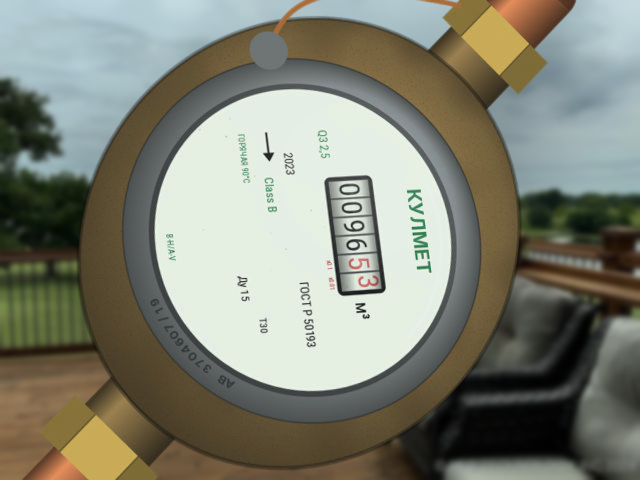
96.53 m³
